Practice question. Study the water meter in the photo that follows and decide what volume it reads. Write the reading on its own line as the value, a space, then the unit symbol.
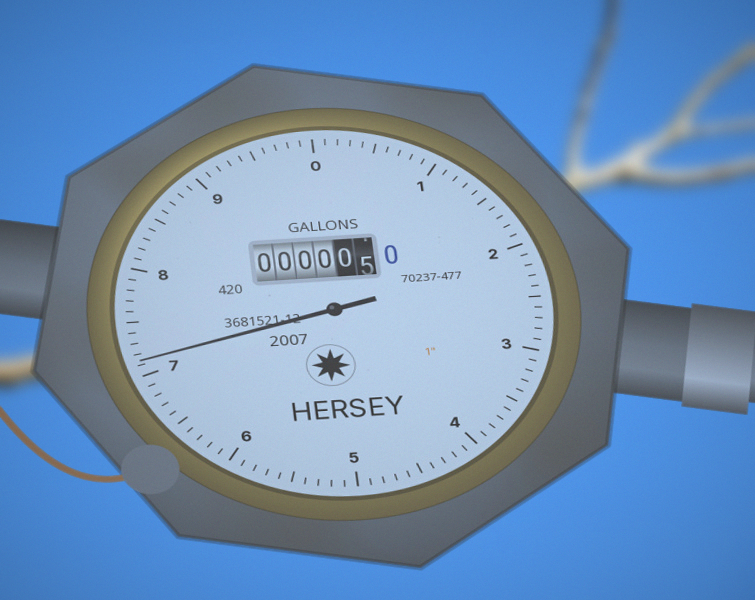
47.1 gal
